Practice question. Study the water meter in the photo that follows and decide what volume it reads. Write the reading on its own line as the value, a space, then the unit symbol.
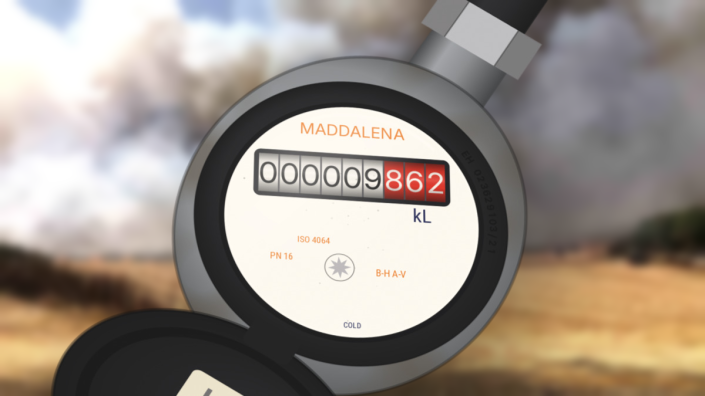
9.862 kL
